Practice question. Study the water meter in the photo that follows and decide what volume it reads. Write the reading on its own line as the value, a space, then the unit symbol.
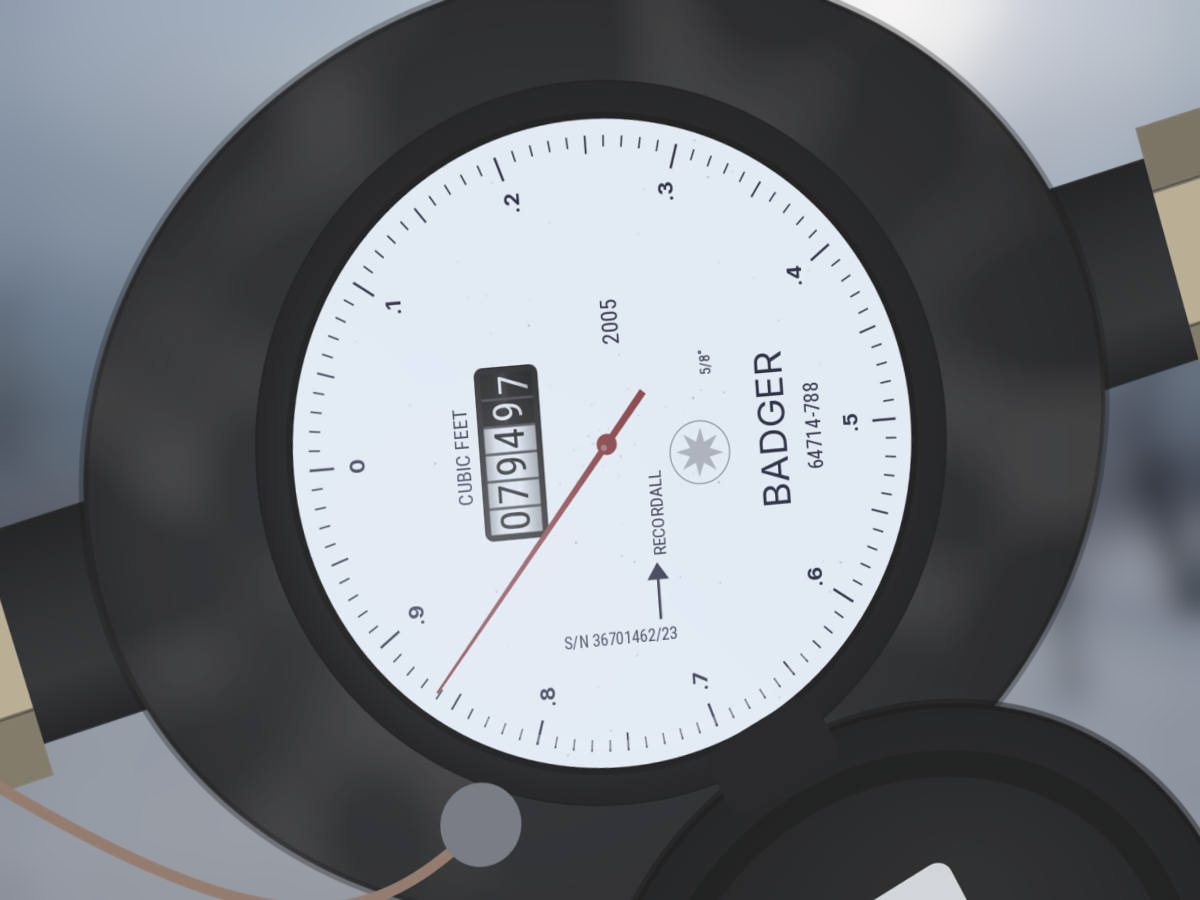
79496.86 ft³
